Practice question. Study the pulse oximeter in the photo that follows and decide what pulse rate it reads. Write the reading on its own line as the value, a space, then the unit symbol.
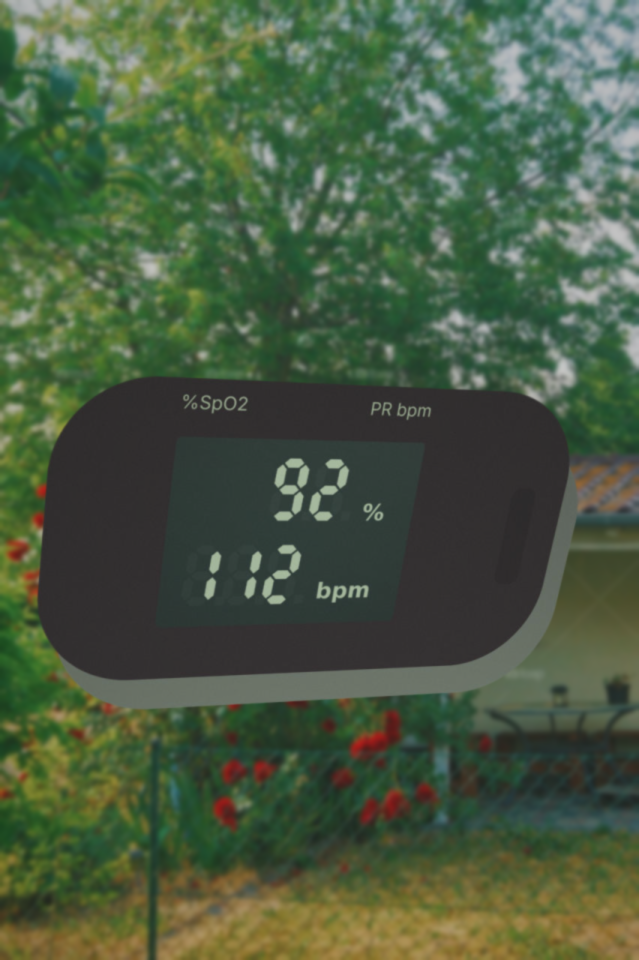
112 bpm
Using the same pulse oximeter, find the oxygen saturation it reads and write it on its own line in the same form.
92 %
